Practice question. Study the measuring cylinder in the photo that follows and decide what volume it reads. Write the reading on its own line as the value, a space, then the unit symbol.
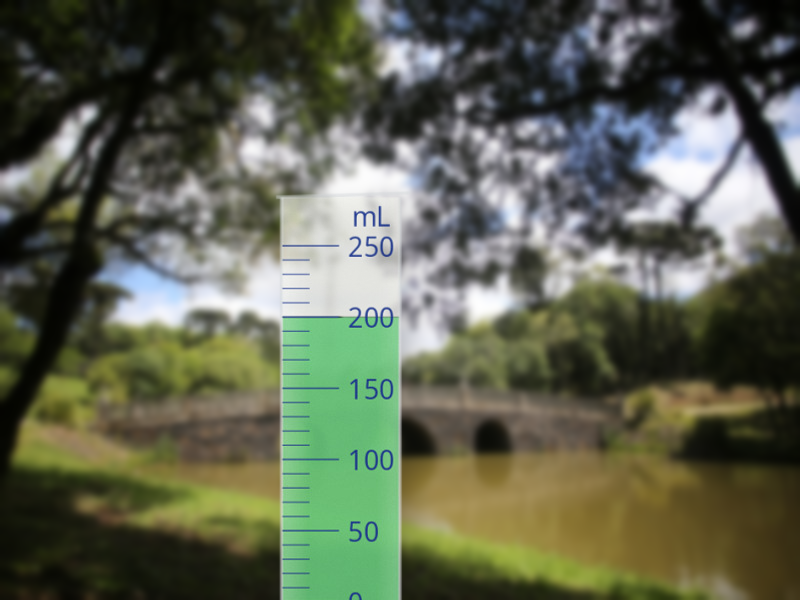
200 mL
